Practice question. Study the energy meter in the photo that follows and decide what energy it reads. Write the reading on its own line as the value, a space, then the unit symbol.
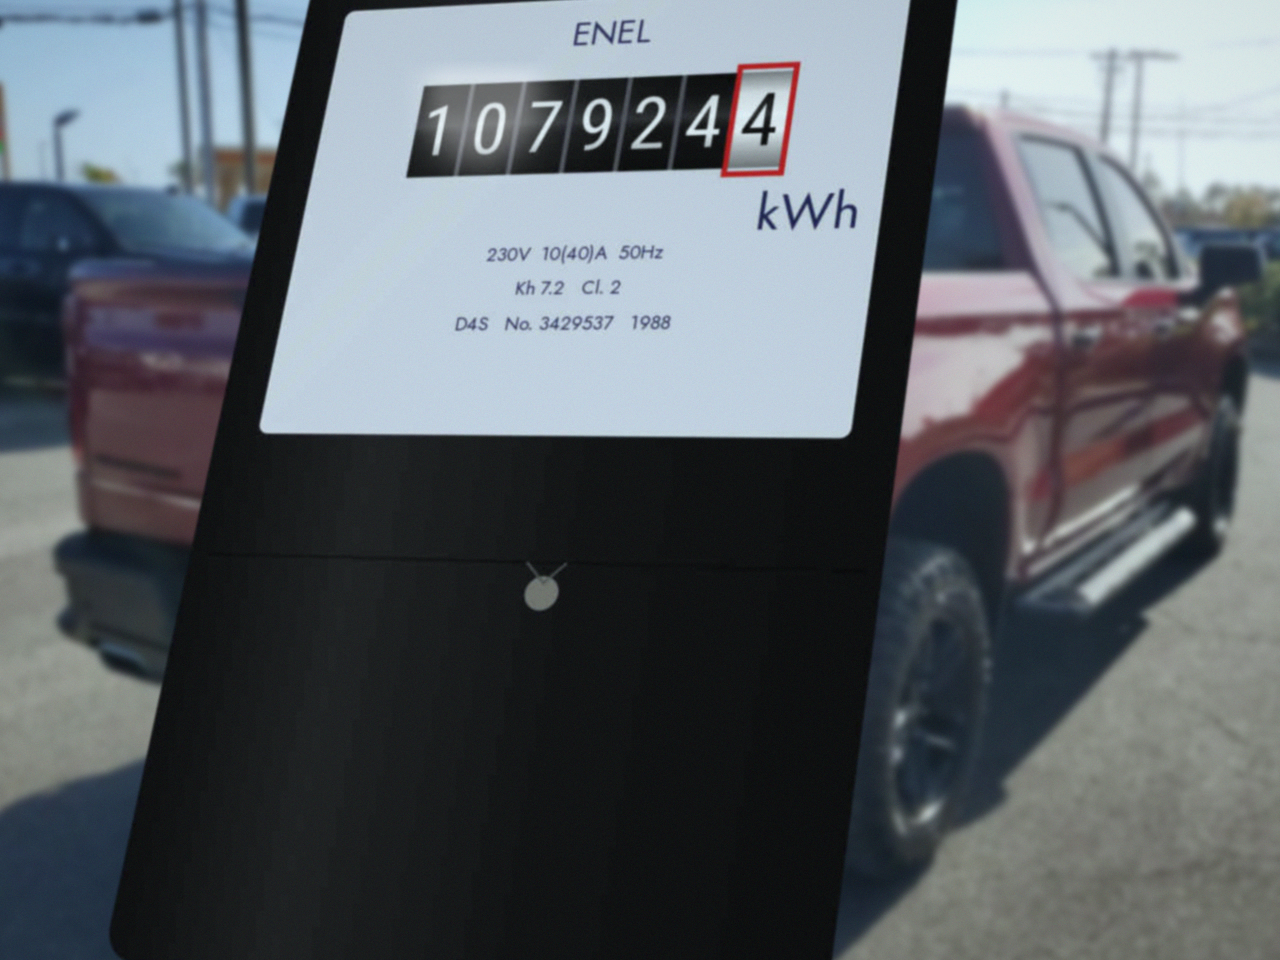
107924.4 kWh
